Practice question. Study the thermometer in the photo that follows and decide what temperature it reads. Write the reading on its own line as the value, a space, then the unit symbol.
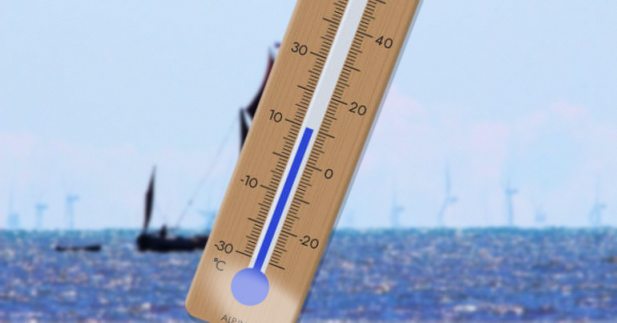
10 °C
